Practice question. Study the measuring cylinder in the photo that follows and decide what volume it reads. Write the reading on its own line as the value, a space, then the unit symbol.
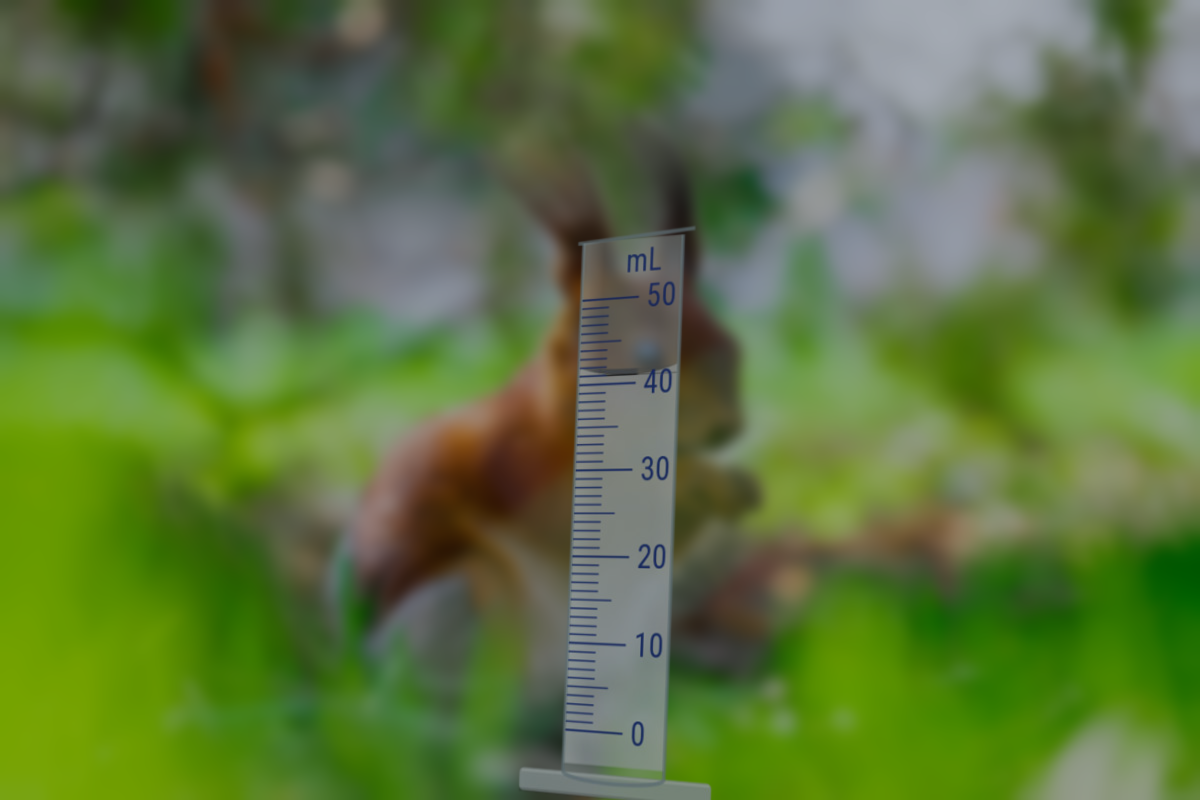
41 mL
